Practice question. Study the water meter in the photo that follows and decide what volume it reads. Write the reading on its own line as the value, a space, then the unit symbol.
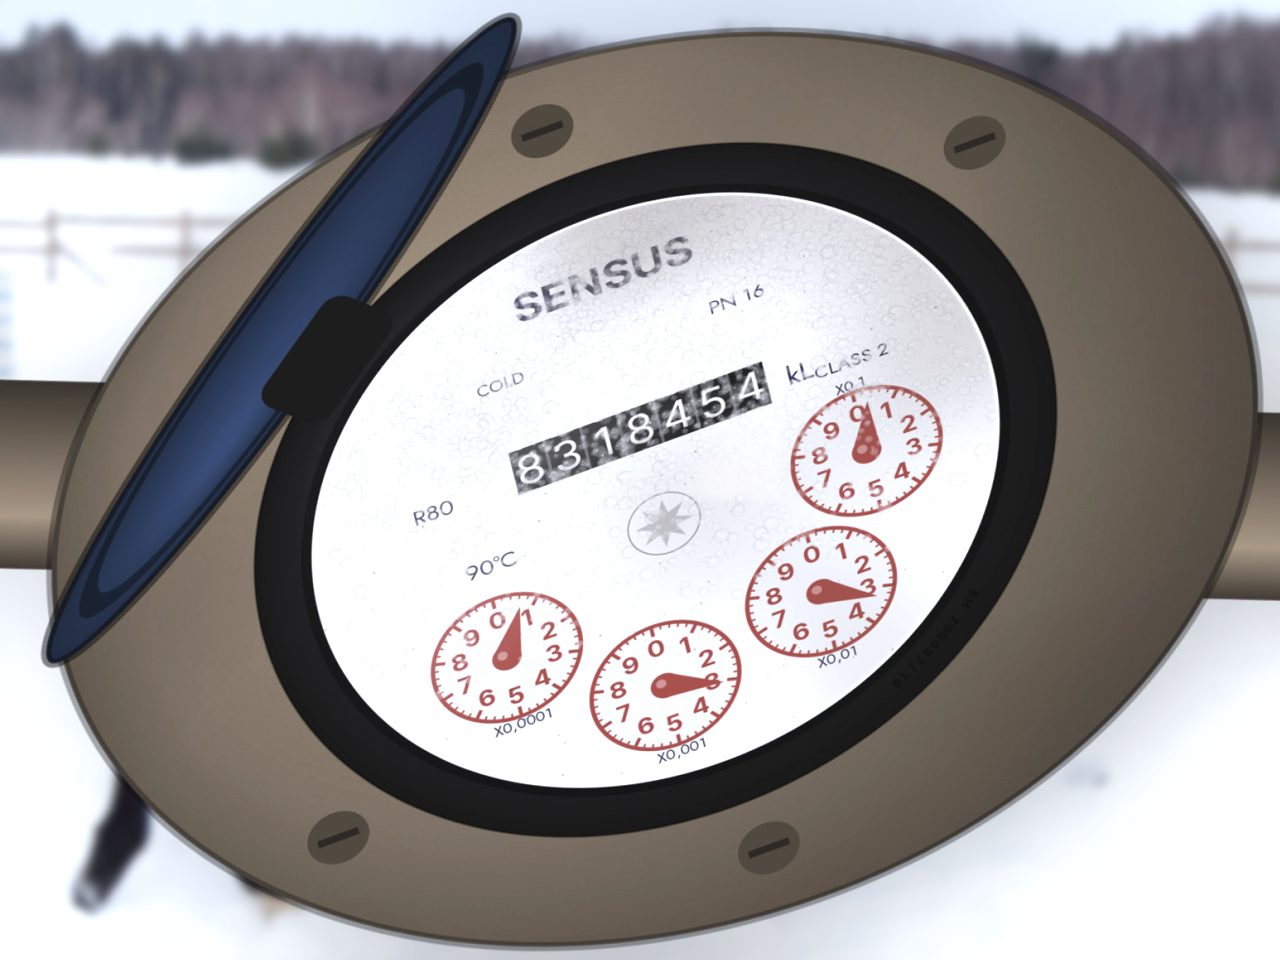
8318454.0330 kL
